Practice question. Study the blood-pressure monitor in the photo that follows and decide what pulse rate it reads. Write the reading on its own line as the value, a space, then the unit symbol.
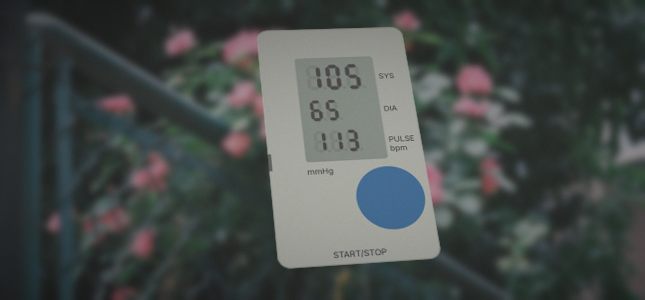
113 bpm
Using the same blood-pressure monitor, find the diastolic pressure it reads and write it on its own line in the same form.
65 mmHg
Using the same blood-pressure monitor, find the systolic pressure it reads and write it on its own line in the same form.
105 mmHg
